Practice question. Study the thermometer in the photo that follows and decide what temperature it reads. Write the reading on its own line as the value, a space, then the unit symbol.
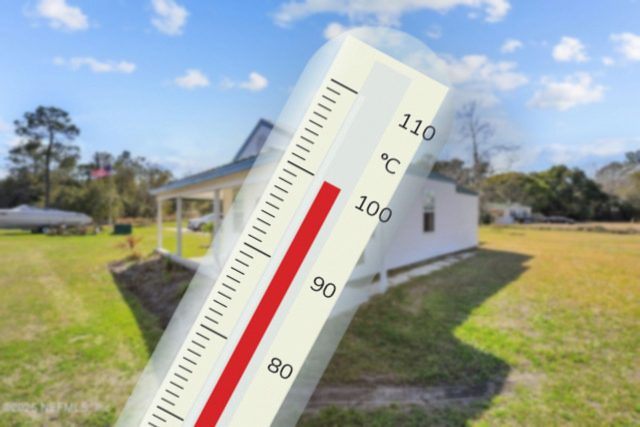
100 °C
